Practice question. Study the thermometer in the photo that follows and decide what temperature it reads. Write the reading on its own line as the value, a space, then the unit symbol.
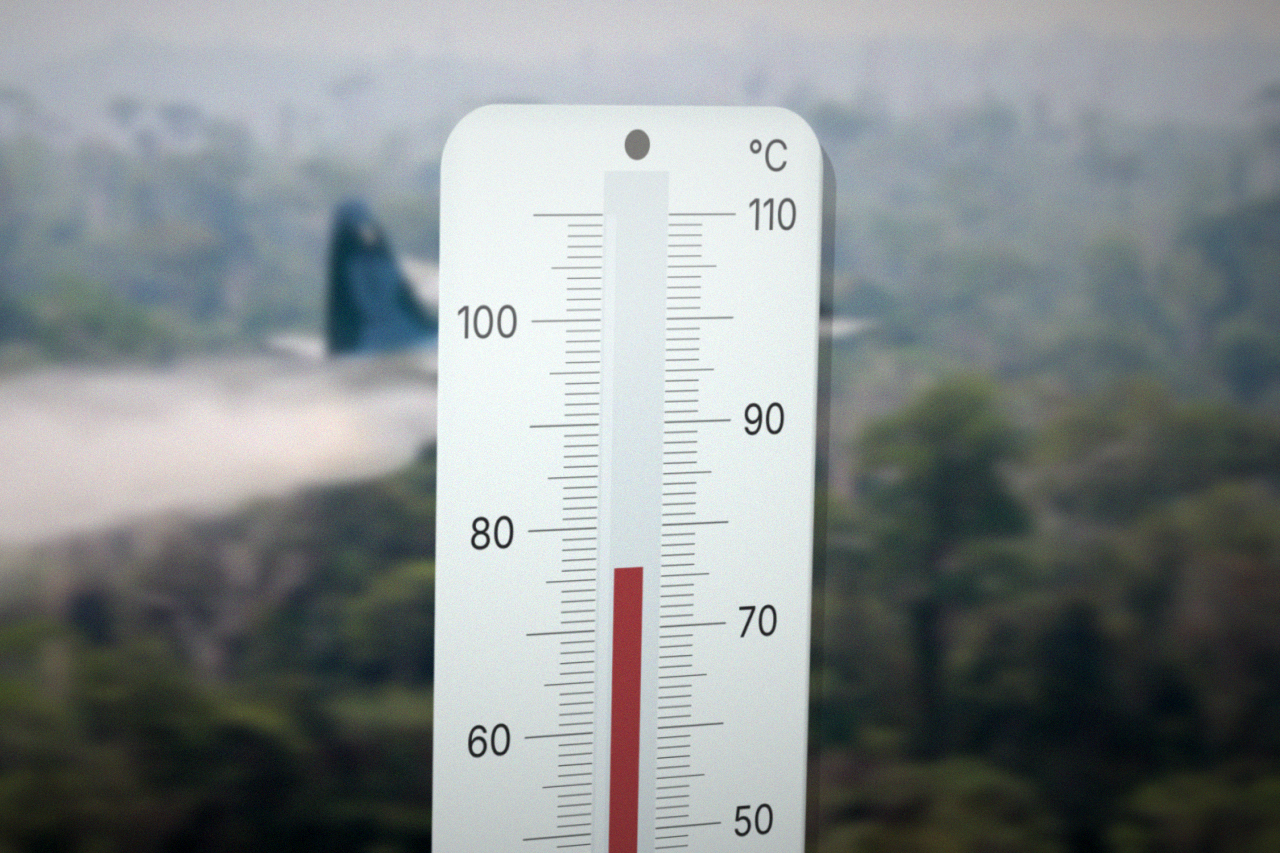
76 °C
